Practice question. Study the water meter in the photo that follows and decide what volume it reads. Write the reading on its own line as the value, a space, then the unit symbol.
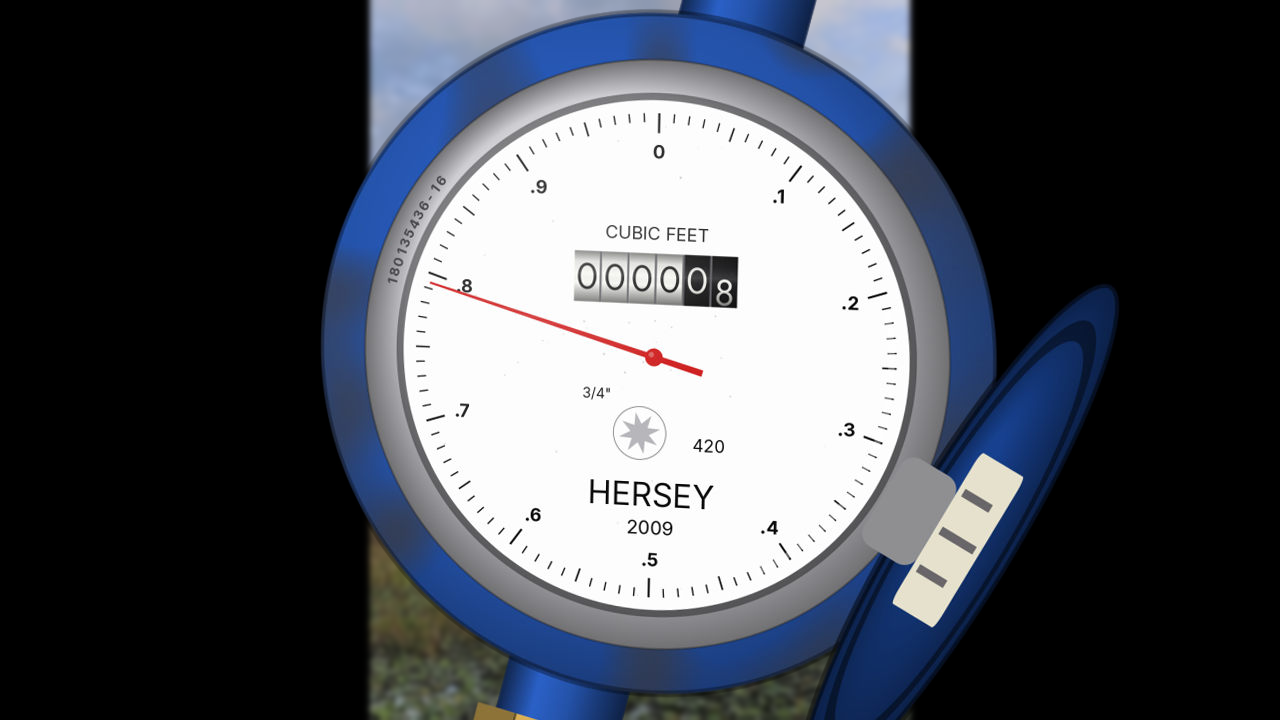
7.79 ft³
